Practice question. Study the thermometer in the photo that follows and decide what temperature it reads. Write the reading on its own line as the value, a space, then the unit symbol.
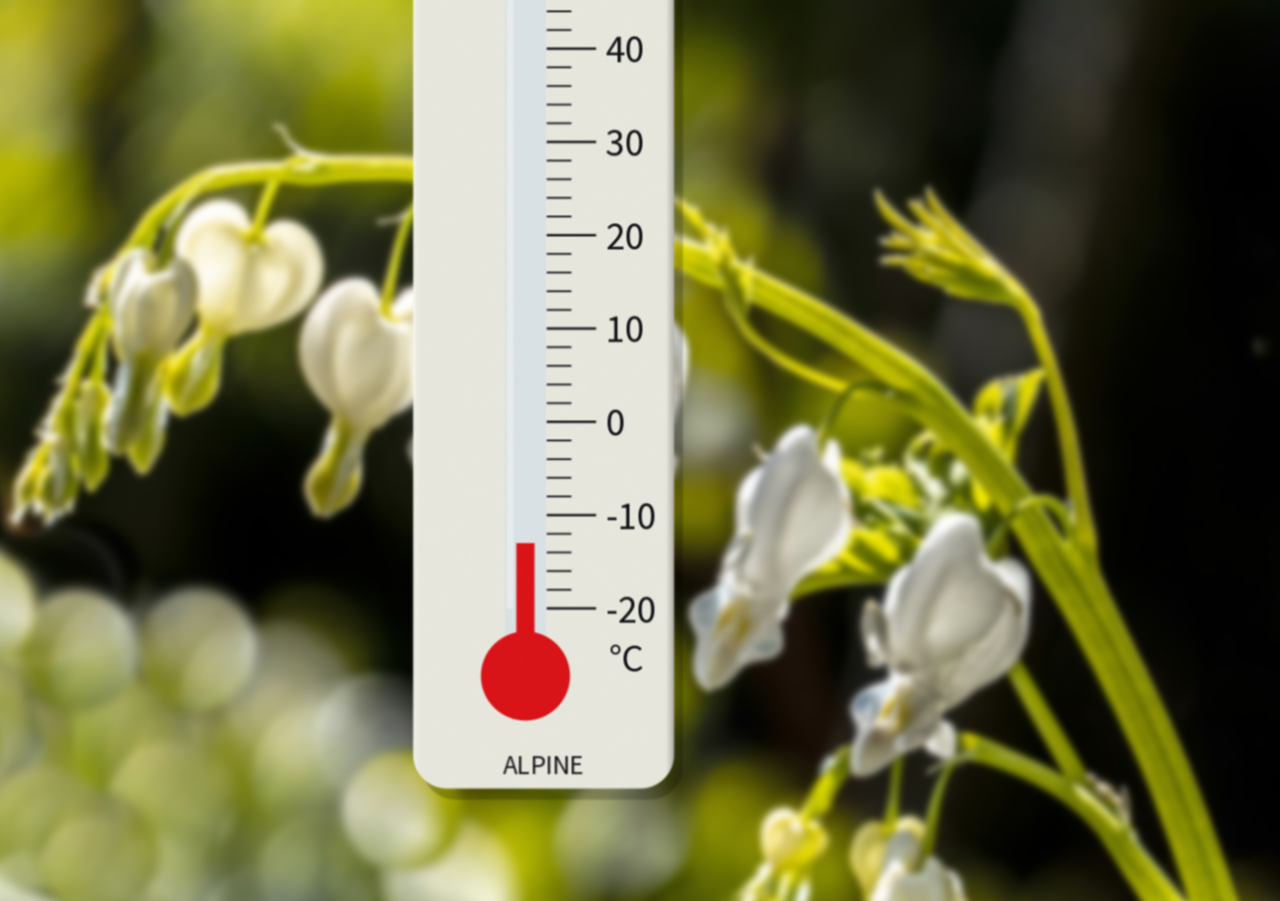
-13 °C
